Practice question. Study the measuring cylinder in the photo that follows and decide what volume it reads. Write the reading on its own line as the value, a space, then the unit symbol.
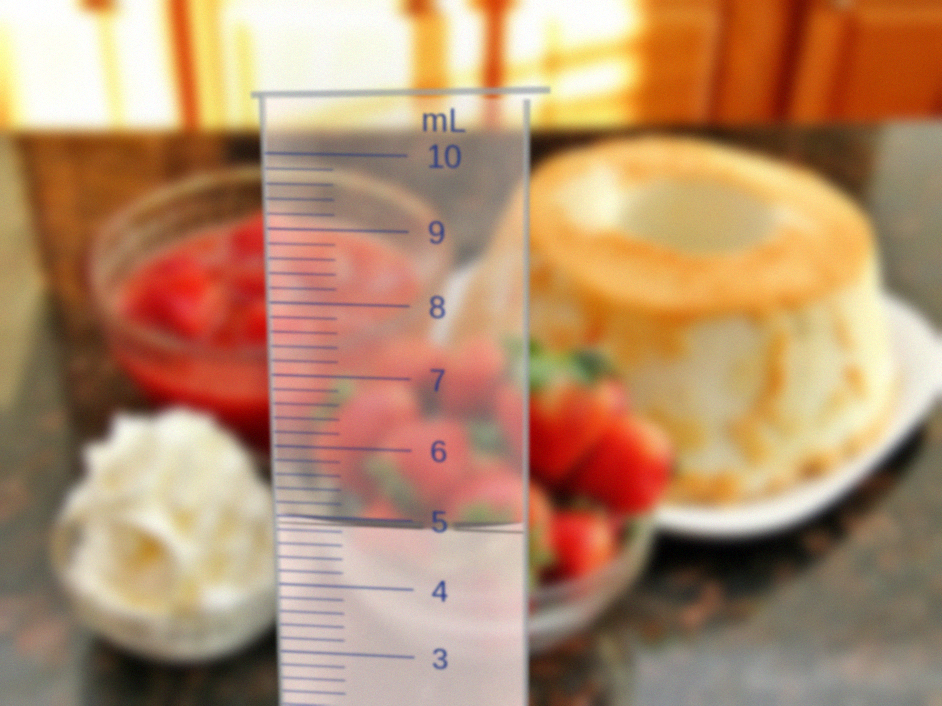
4.9 mL
